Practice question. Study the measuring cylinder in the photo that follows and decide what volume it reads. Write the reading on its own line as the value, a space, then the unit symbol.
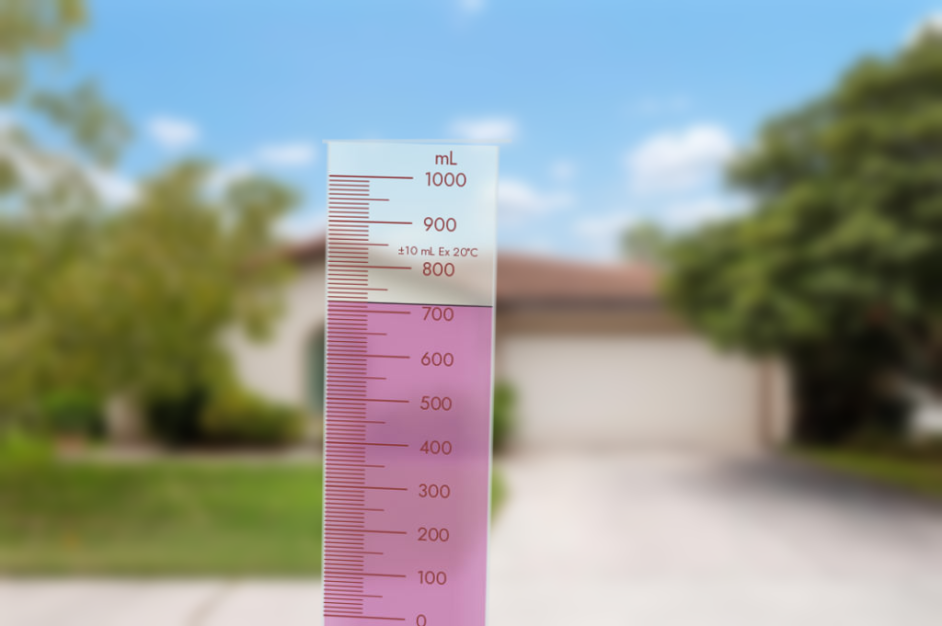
720 mL
